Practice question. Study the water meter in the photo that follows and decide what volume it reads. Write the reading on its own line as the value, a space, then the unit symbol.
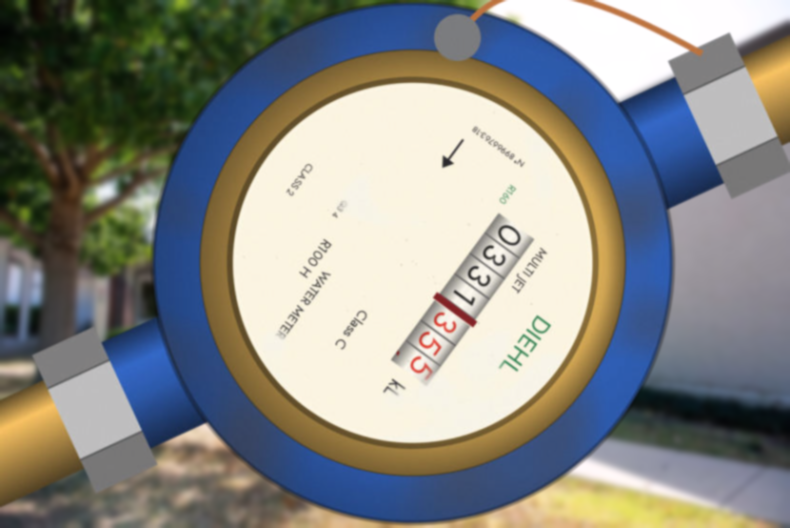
331.355 kL
